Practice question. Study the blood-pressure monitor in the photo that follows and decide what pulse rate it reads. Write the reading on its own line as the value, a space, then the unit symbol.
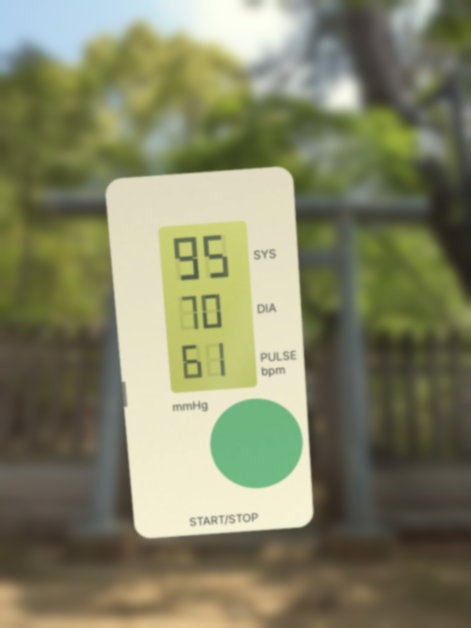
61 bpm
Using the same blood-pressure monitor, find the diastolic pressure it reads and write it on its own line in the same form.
70 mmHg
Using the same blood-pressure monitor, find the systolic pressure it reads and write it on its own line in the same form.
95 mmHg
